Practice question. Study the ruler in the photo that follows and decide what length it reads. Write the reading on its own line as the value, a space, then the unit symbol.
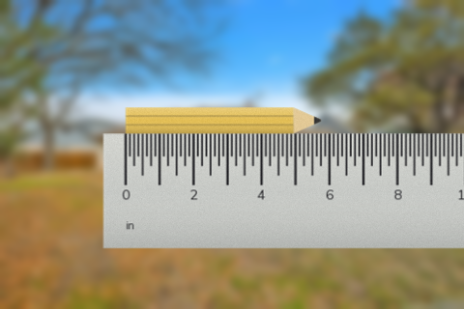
5.75 in
